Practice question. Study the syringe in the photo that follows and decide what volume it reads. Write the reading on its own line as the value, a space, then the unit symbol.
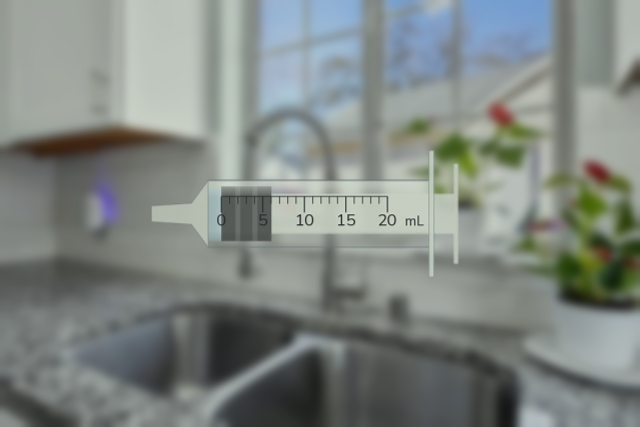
0 mL
